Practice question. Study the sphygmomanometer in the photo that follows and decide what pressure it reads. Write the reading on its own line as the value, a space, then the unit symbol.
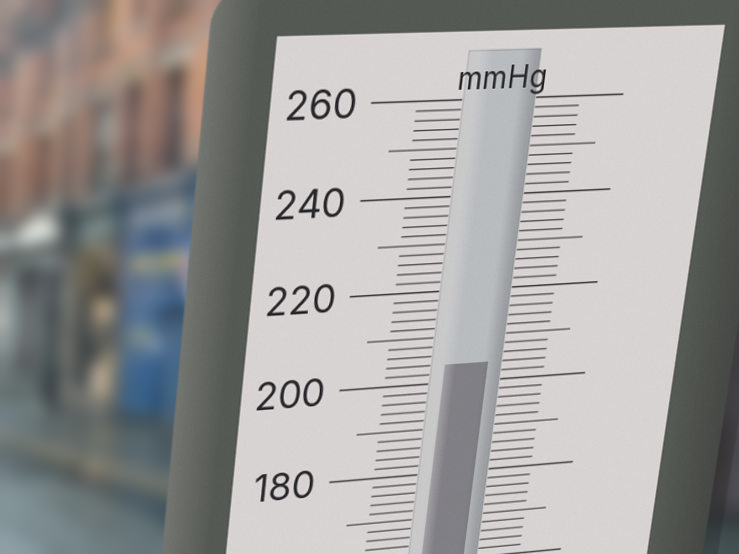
204 mmHg
